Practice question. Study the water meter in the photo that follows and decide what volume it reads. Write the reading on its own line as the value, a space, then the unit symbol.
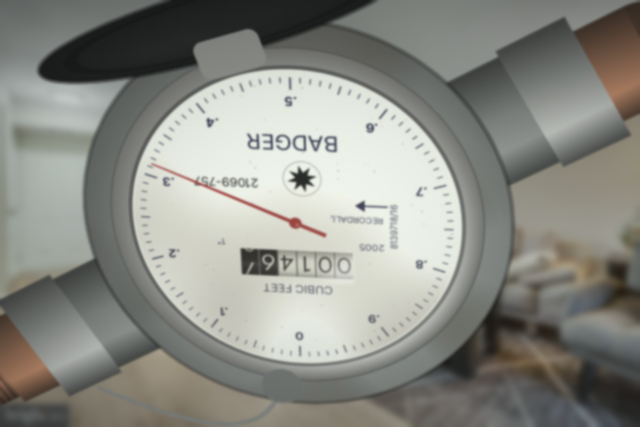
1467.31 ft³
